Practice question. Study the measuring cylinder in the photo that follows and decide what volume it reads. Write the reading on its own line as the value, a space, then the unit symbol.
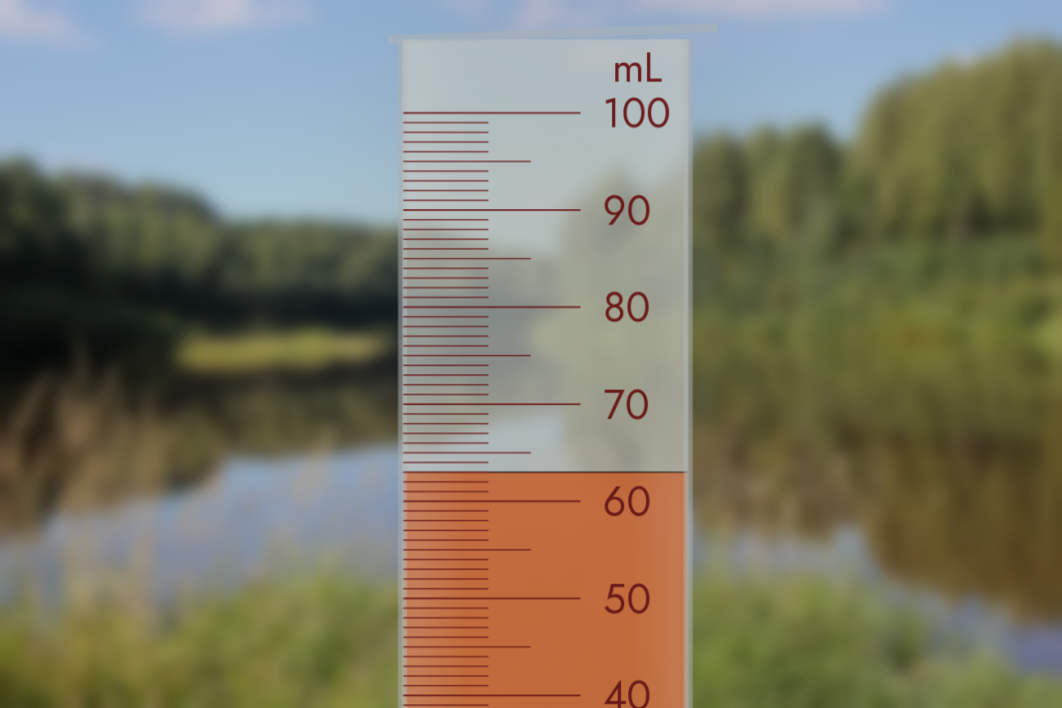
63 mL
